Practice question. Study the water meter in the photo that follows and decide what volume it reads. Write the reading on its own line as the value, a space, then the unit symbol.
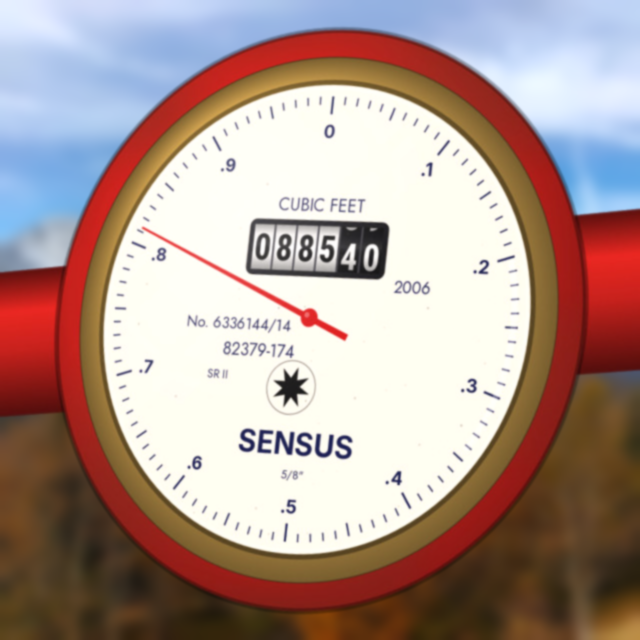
88539.81 ft³
